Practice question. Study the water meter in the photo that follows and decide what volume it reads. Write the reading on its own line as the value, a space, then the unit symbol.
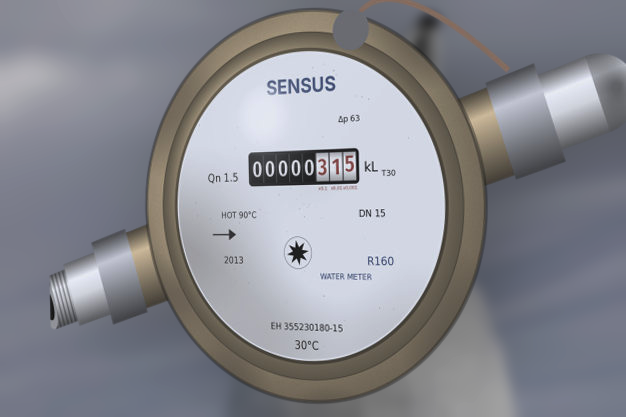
0.315 kL
